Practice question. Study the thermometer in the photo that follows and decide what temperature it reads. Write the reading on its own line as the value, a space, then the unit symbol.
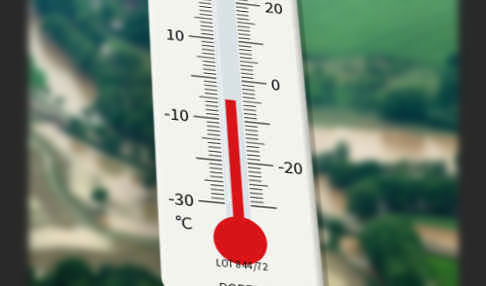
-5 °C
